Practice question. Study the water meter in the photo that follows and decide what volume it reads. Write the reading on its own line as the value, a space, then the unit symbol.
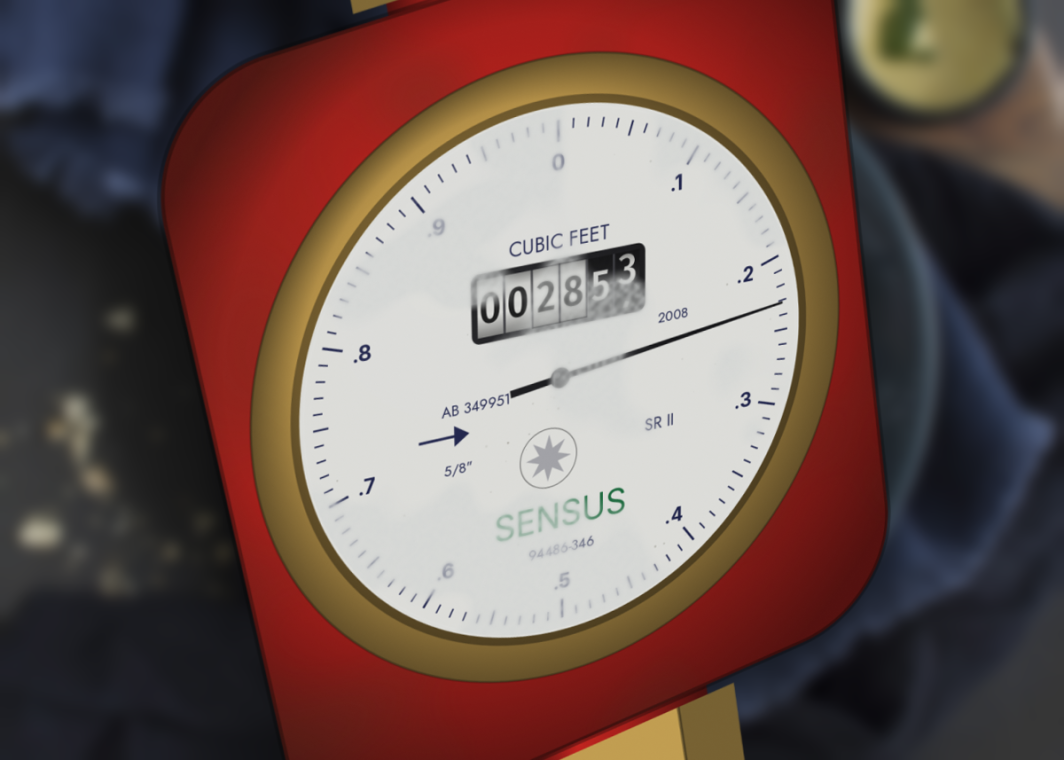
2853.23 ft³
